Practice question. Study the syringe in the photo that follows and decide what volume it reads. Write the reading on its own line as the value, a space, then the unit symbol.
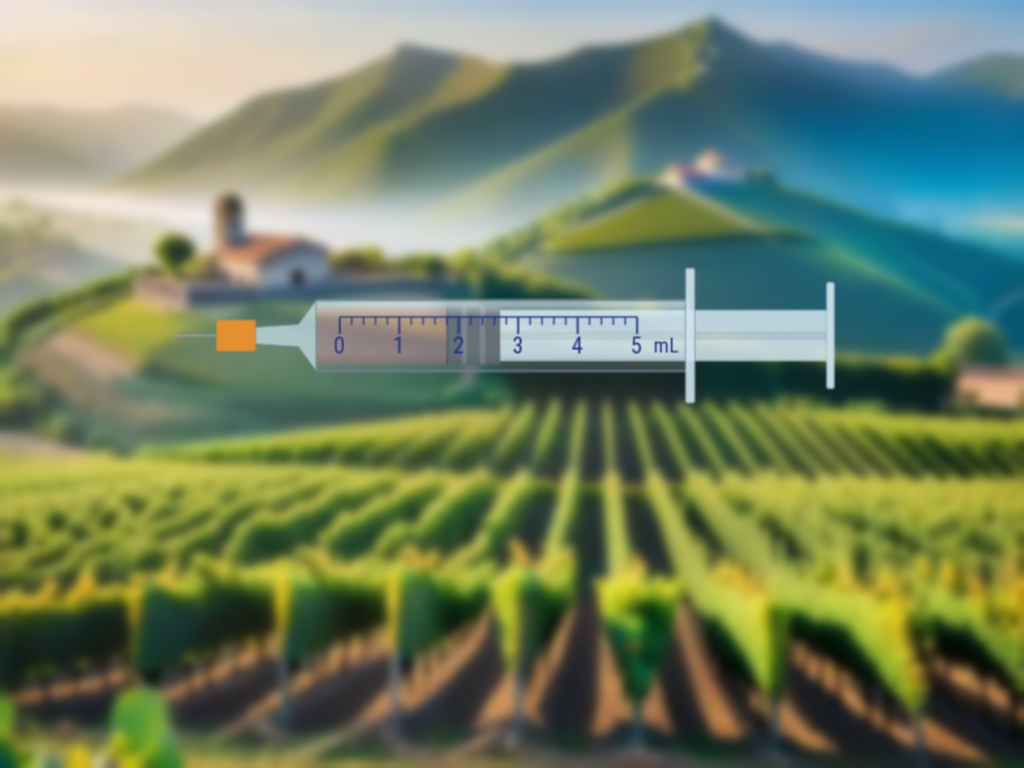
1.8 mL
